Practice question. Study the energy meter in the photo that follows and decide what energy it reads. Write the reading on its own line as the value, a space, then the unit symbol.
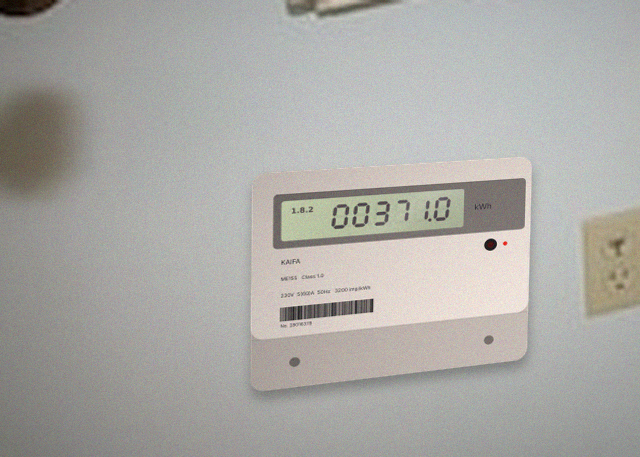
371.0 kWh
